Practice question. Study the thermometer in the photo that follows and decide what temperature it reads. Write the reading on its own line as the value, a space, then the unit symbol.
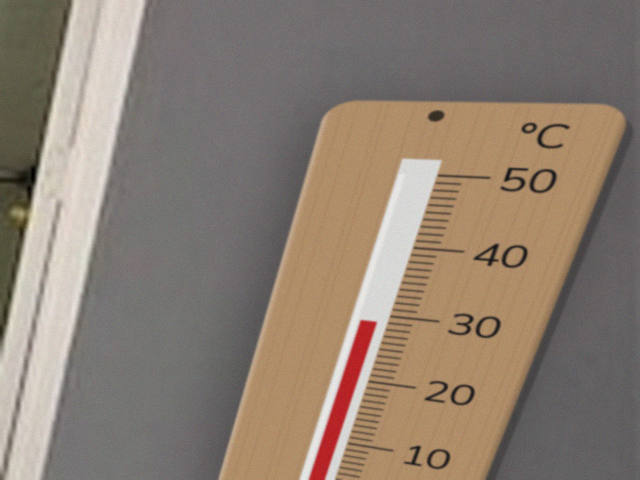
29 °C
